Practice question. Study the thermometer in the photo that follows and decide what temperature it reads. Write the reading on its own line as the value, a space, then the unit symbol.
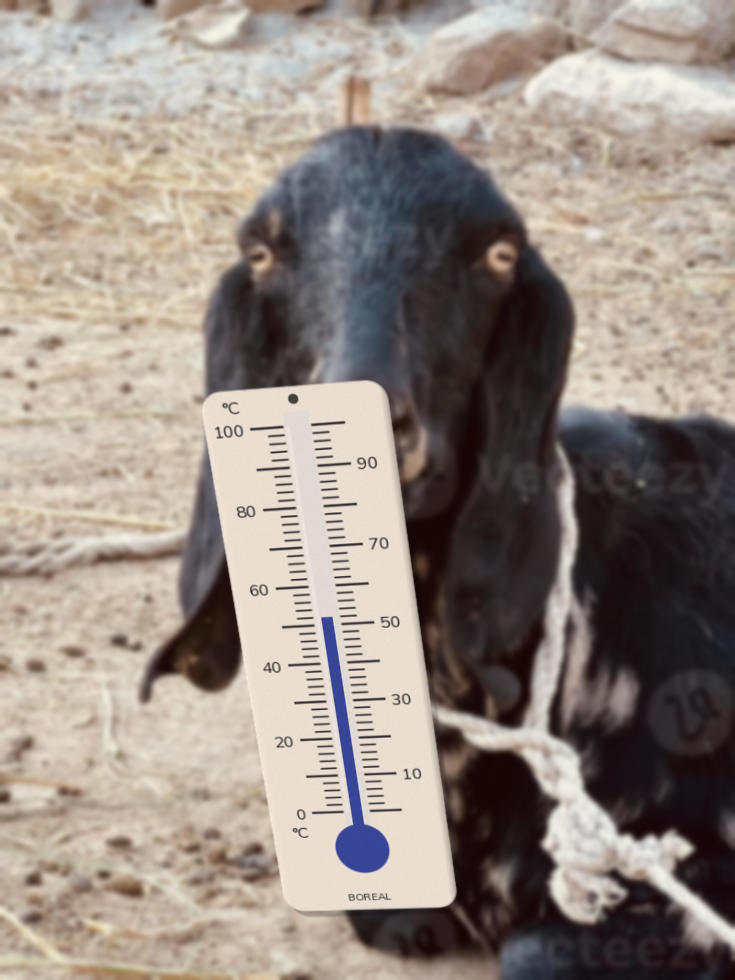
52 °C
